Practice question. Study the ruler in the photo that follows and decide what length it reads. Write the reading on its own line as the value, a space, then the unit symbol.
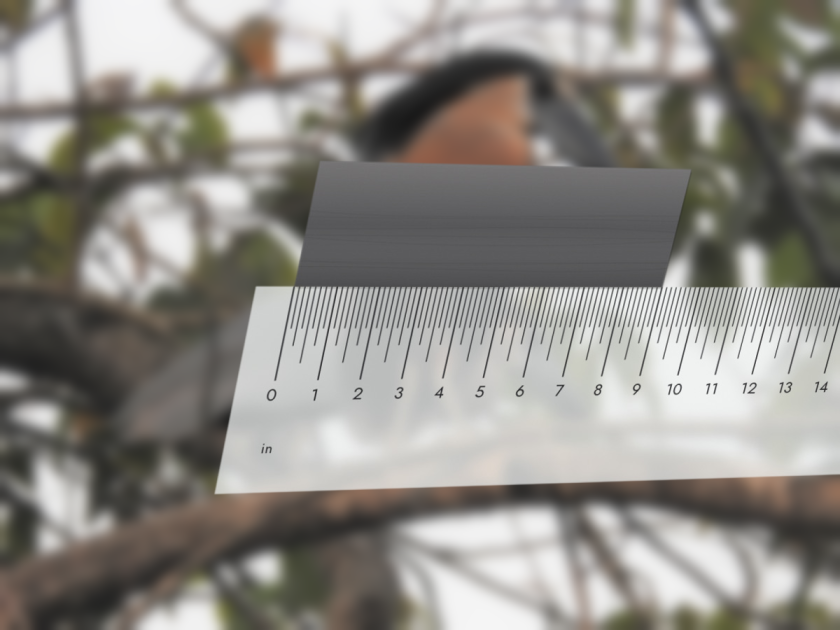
9 in
